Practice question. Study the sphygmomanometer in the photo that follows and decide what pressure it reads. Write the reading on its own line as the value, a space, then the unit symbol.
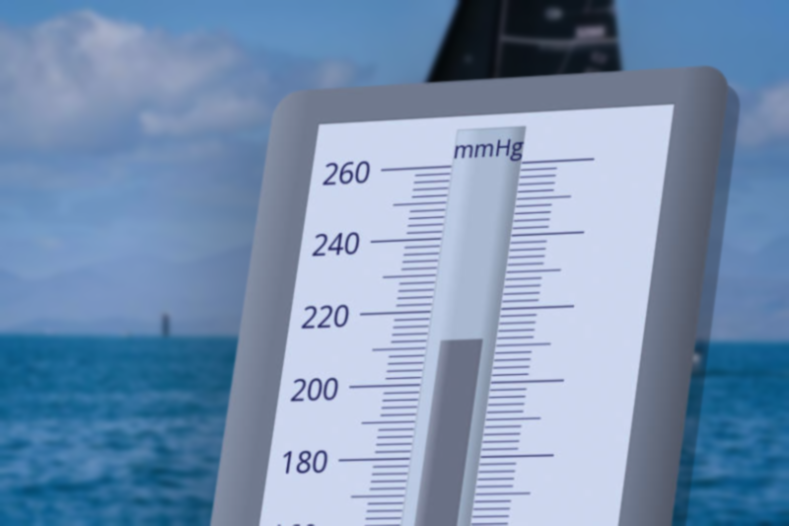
212 mmHg
